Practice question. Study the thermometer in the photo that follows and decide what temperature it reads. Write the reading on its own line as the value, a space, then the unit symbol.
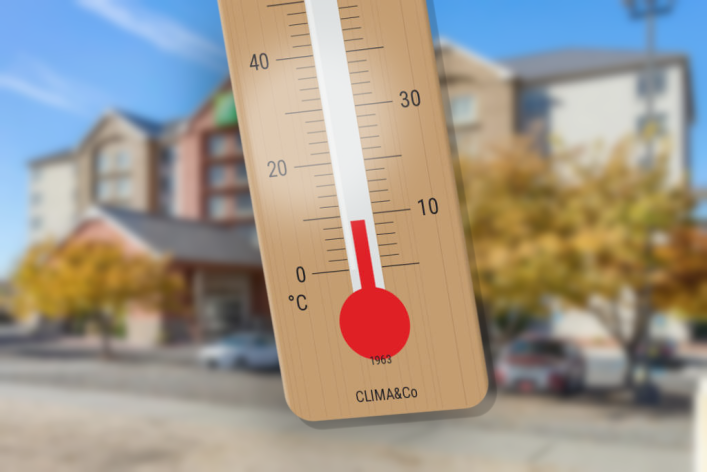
9 °C
